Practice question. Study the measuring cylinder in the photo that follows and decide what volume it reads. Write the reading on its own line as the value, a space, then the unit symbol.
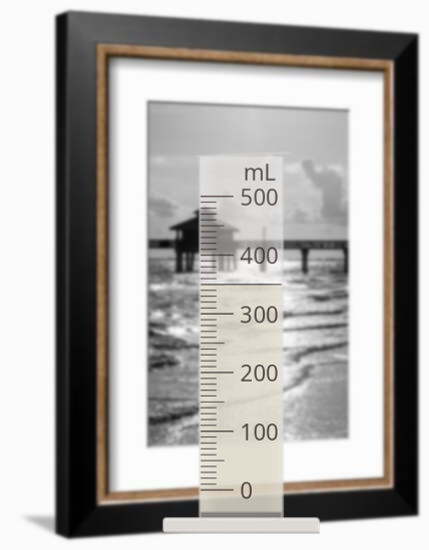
350 mL
